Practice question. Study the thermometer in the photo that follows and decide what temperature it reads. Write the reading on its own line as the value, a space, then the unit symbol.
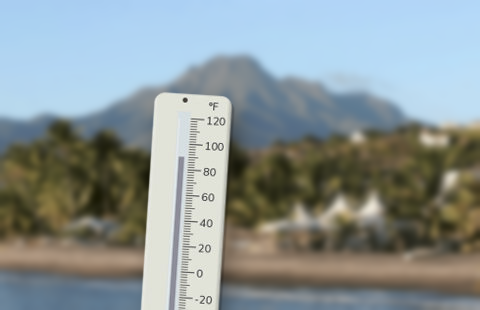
90 °F
